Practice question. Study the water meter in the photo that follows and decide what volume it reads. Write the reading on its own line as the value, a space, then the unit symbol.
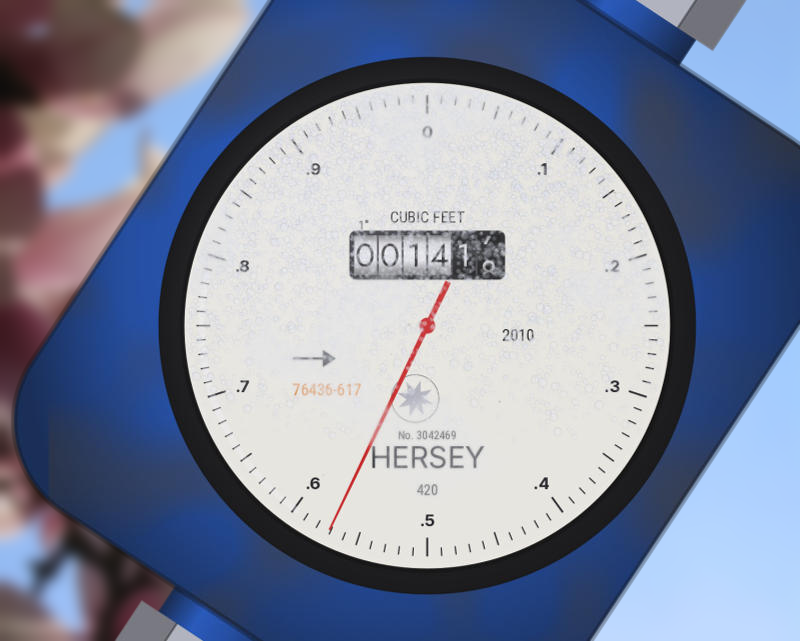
1417.57 ft³
